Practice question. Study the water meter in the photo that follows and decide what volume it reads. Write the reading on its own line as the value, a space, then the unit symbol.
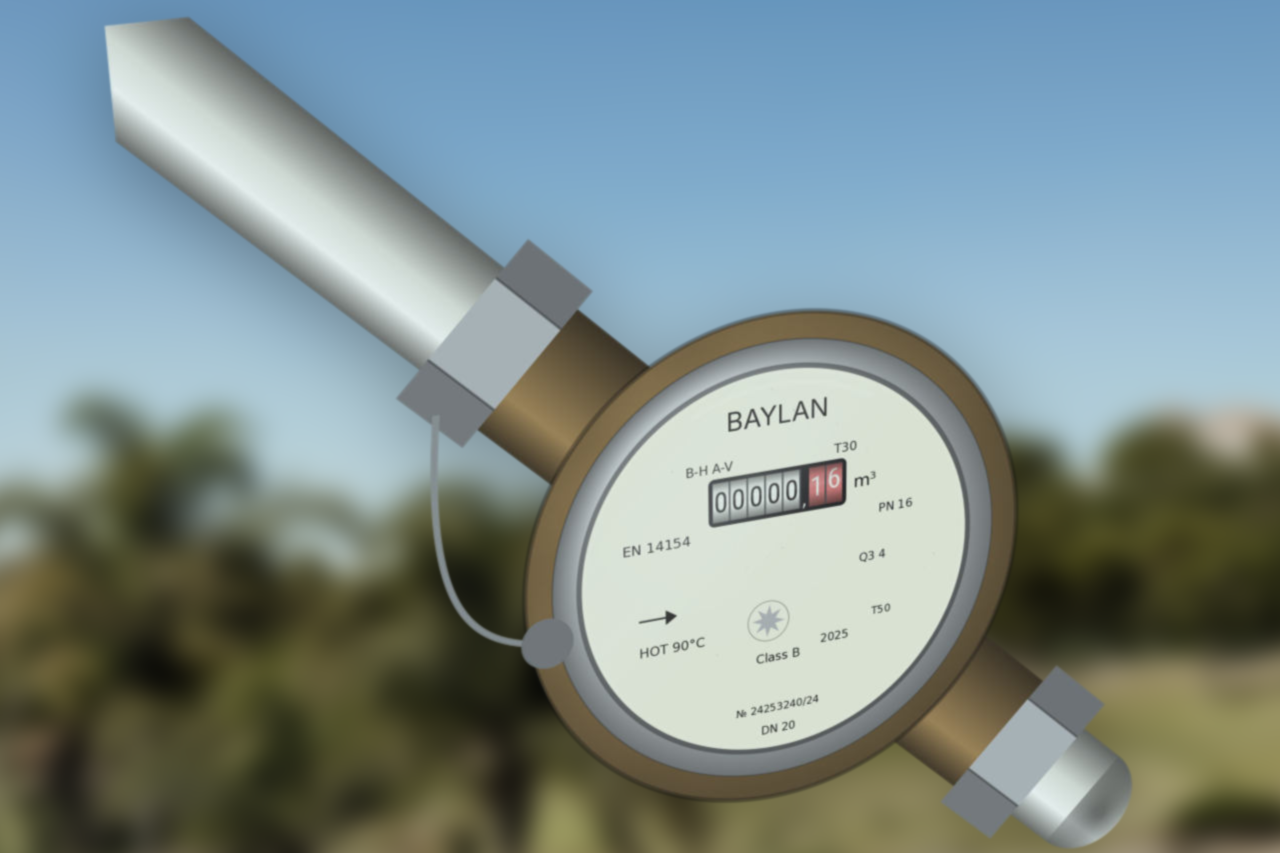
0.16 m³
